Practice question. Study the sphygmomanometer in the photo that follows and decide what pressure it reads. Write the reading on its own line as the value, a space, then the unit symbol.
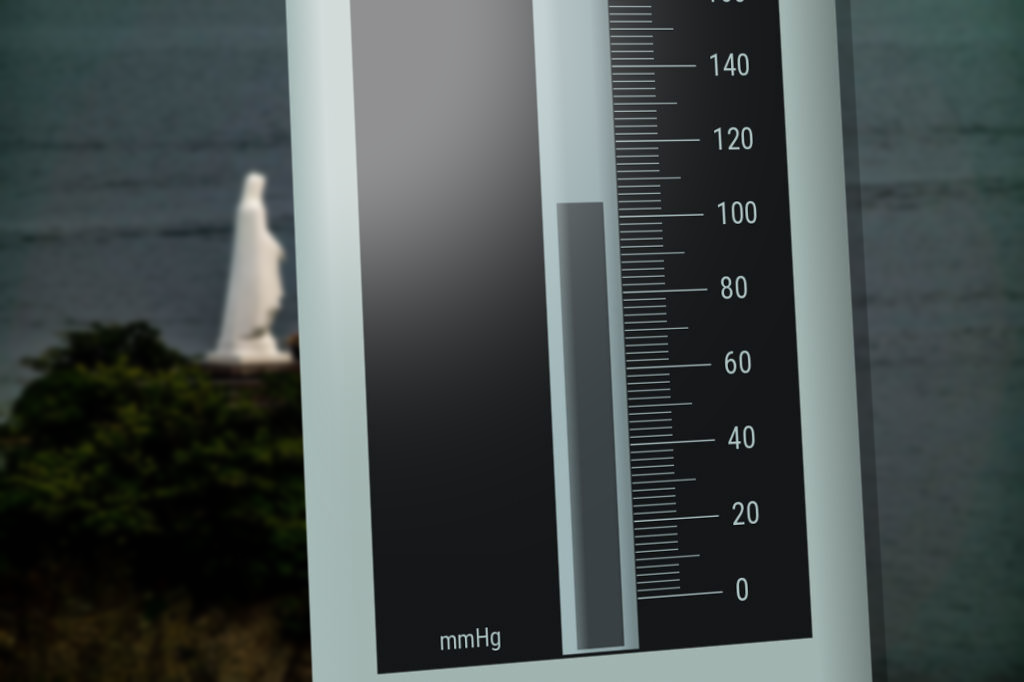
104 mmHg
